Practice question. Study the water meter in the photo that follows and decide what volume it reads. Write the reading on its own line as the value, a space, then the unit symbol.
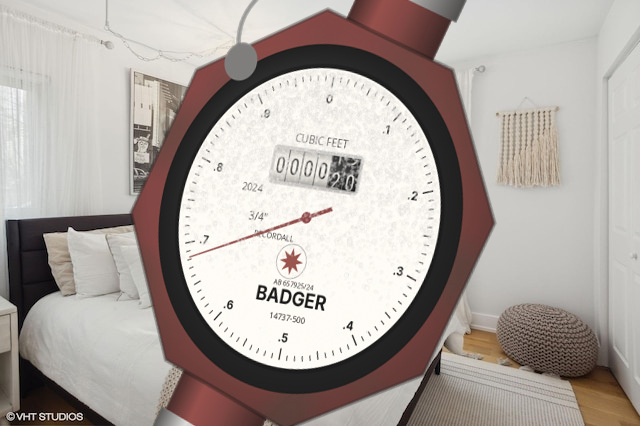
19.68 ft³
